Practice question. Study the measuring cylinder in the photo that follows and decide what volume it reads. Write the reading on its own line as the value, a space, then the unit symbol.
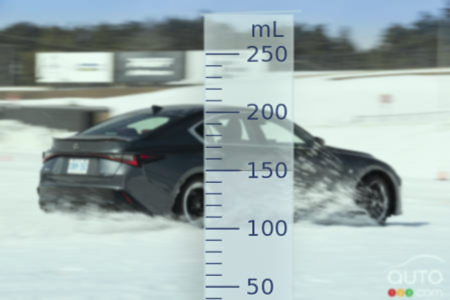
150 mL
